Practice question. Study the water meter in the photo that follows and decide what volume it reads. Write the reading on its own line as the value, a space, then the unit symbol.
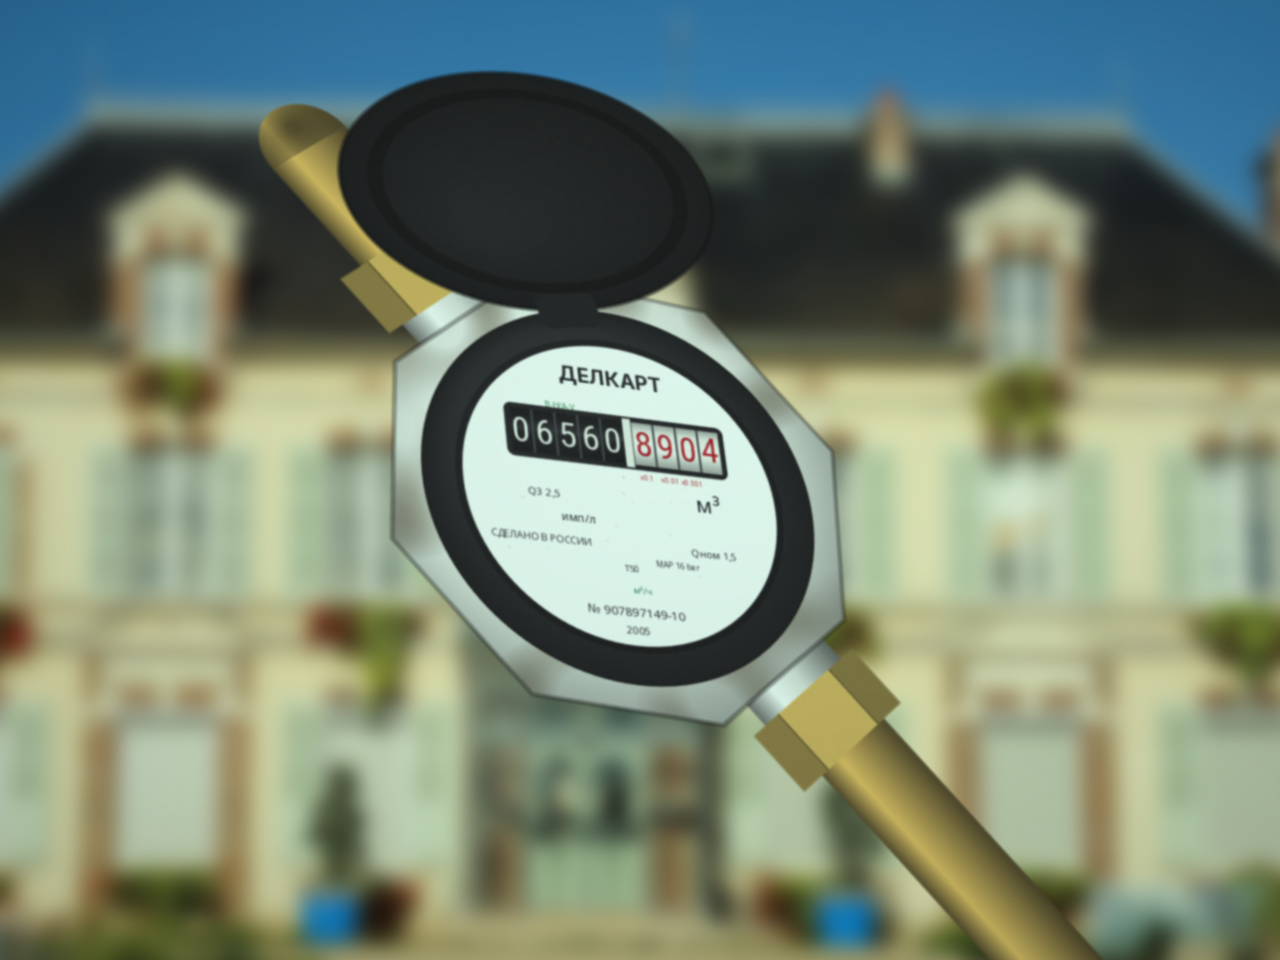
6560.8904 m³
